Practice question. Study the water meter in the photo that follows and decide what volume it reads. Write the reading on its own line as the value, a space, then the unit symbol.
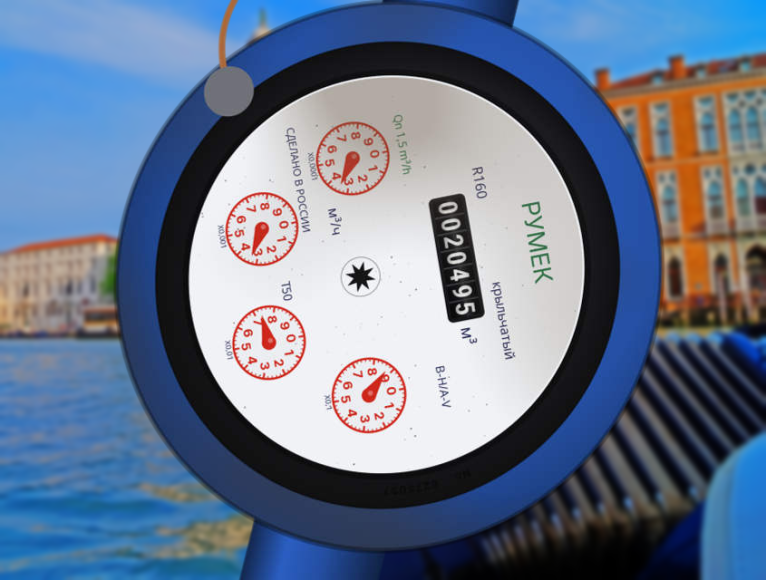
20495.8733 m³
